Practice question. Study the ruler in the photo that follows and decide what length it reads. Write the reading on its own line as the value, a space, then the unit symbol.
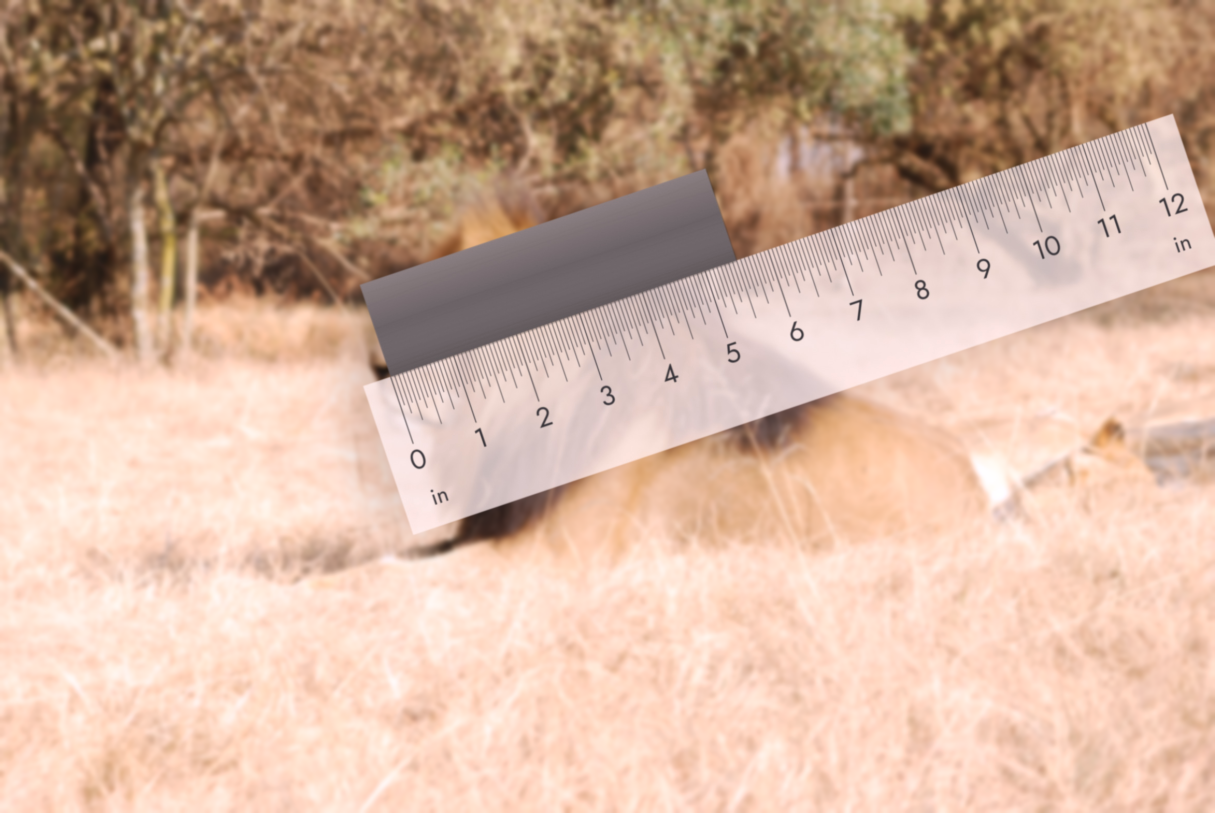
5.5 in
